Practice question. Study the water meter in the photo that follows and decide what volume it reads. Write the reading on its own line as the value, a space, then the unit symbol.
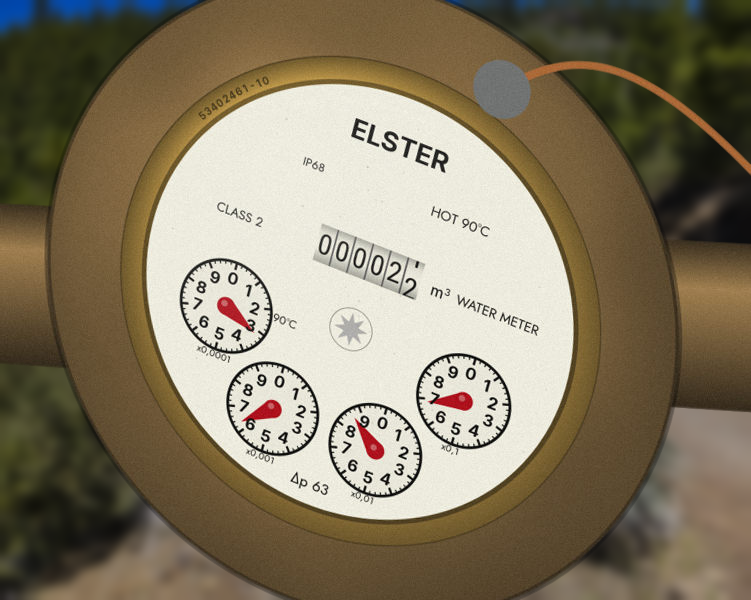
21.6863 m³
